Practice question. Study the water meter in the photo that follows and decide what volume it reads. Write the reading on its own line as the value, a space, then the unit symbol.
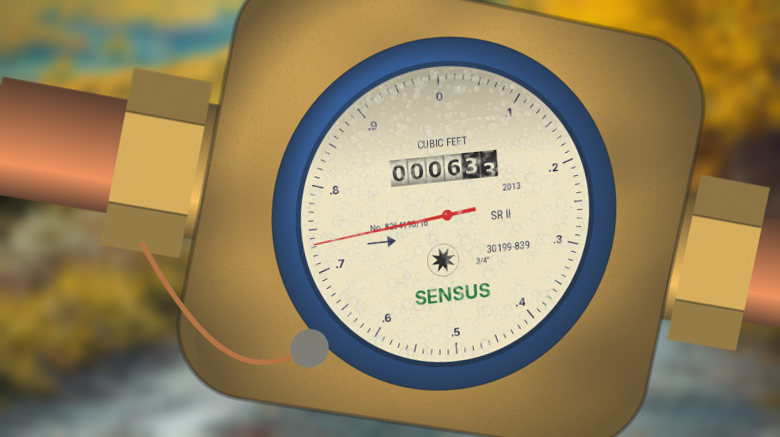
632.73 ft³
